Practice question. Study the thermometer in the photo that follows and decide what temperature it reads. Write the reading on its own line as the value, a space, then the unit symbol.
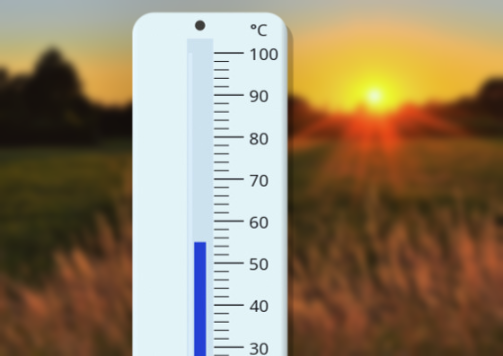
55 °C
